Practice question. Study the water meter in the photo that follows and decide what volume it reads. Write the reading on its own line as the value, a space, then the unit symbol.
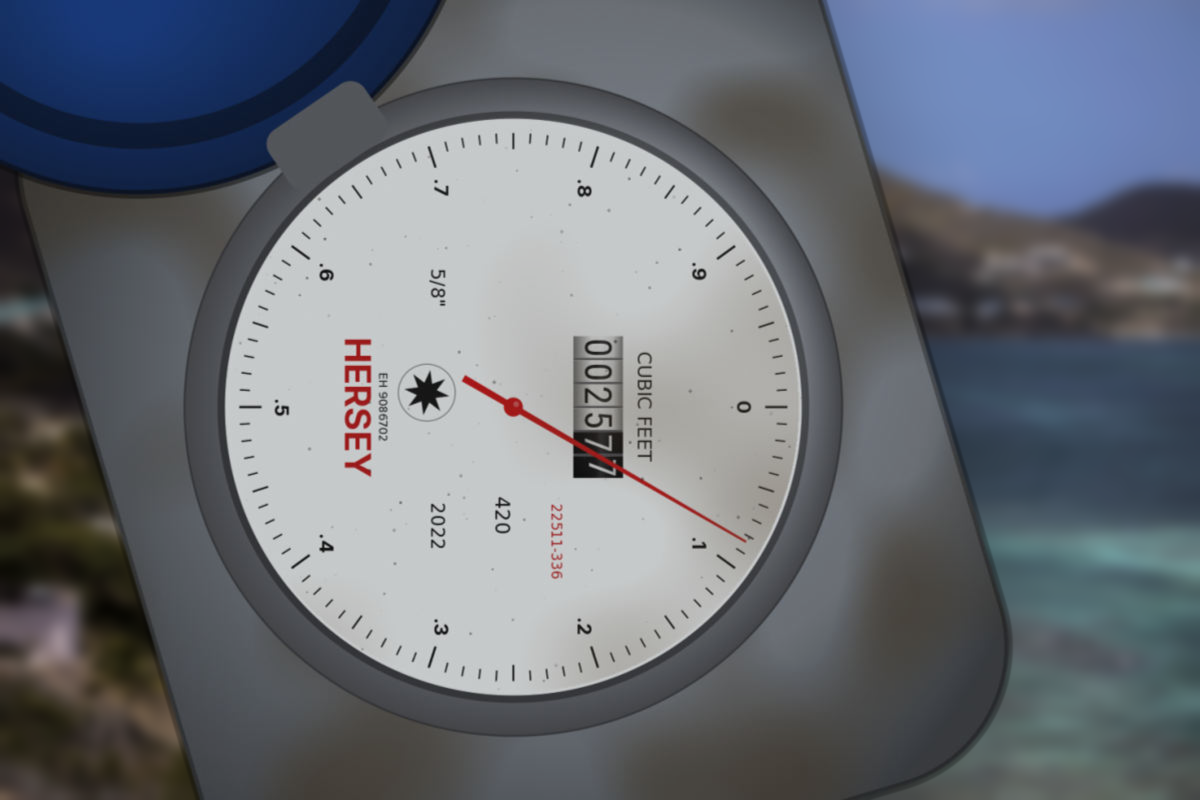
2577.08 ft³
